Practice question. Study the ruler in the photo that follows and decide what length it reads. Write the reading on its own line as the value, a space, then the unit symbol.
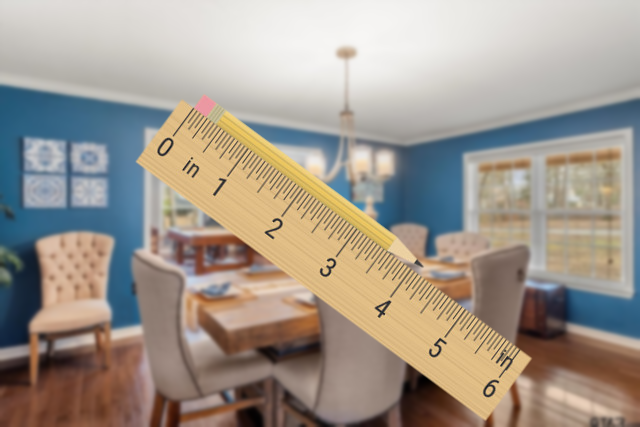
4.125 in
